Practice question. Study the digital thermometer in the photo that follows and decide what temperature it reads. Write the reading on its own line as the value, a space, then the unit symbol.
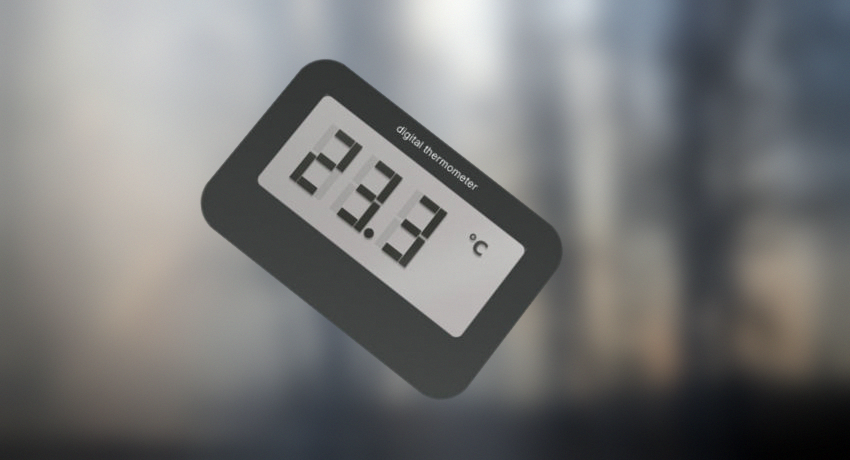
23.3 °C
